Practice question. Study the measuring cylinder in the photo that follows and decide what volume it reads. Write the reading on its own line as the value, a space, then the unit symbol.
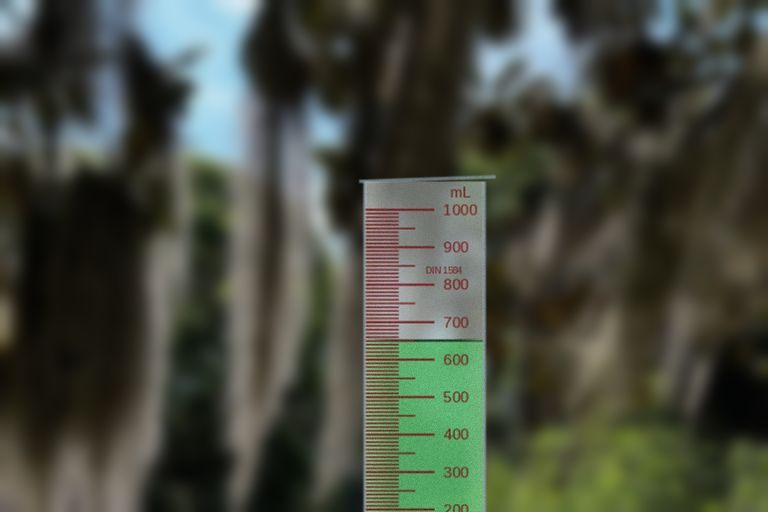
650 mL
